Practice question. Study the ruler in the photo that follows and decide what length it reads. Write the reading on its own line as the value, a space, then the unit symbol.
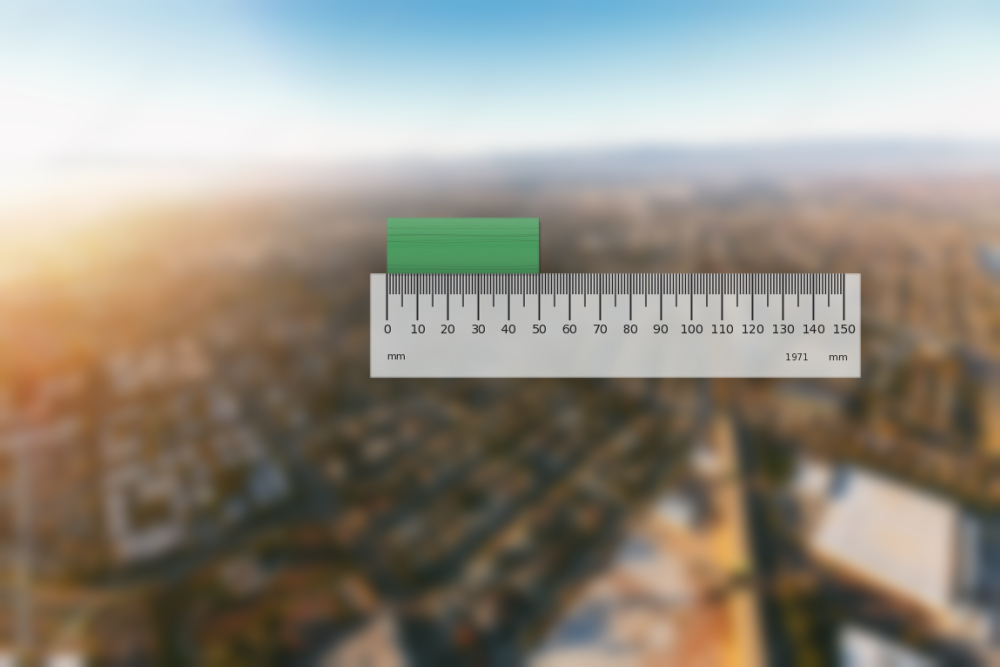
50 mm
